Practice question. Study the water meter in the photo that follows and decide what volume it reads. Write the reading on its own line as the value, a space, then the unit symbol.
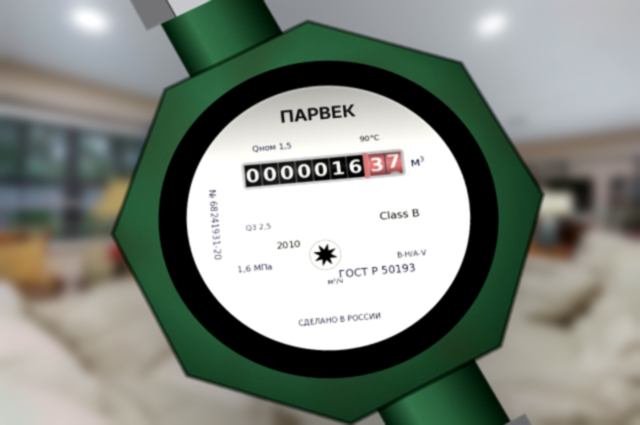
16.37 m³
